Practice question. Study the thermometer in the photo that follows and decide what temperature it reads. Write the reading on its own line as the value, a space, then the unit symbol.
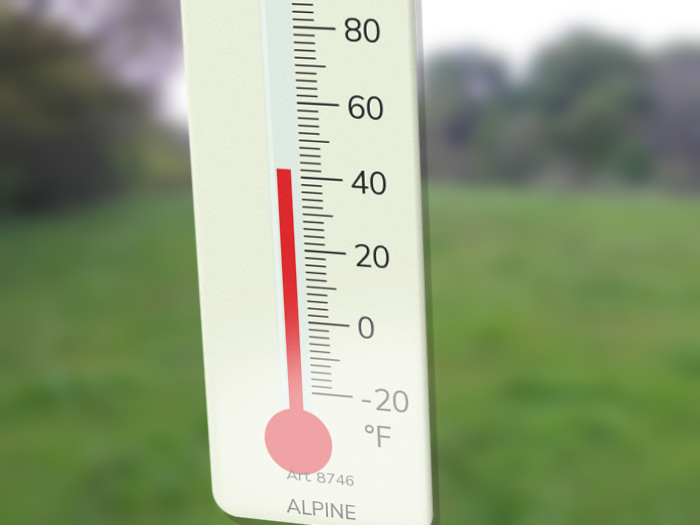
42 °F
